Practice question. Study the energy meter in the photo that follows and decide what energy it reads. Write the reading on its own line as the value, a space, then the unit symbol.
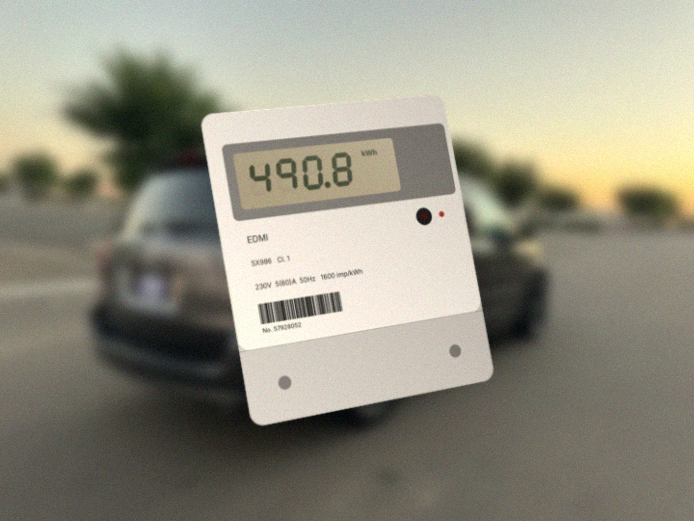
490.8 kWh
